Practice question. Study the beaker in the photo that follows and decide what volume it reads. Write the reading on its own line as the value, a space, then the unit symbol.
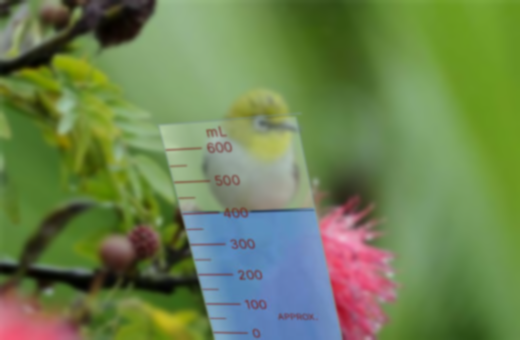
400 mL
